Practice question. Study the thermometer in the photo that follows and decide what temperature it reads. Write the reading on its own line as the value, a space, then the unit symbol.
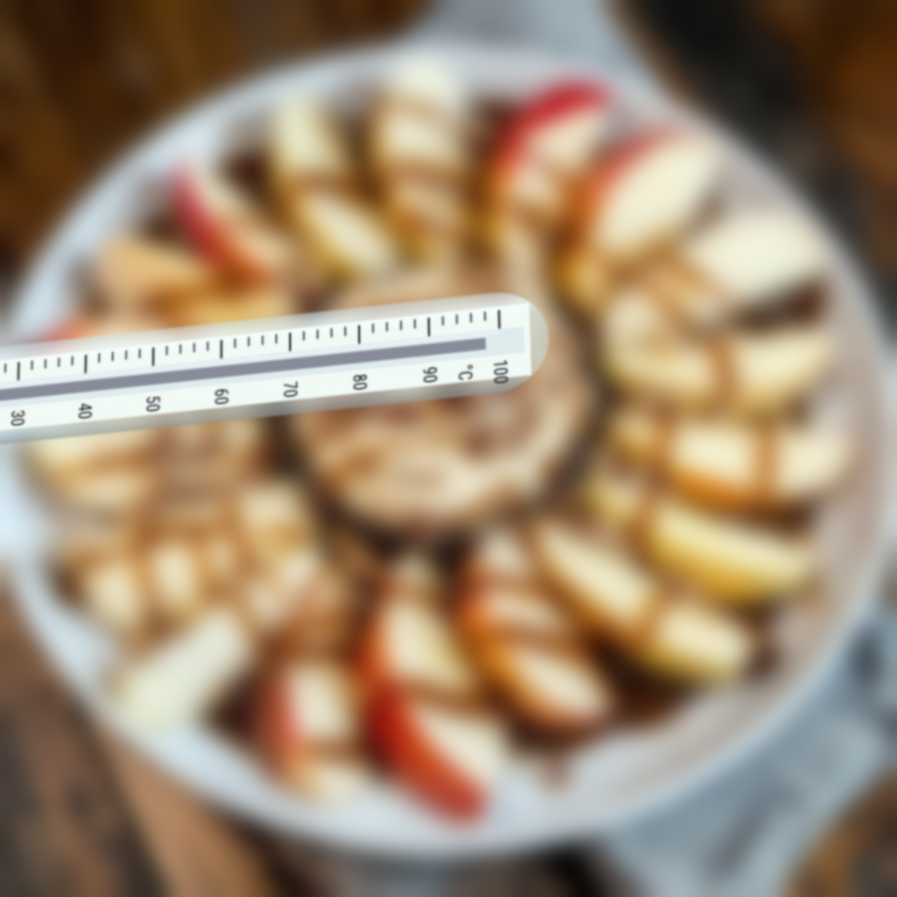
98 °C
